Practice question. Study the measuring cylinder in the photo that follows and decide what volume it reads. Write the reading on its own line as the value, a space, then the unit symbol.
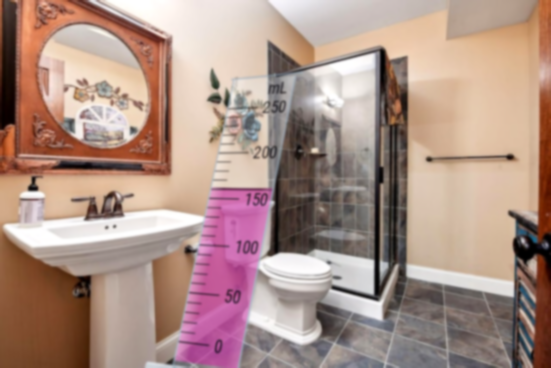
160 mL
